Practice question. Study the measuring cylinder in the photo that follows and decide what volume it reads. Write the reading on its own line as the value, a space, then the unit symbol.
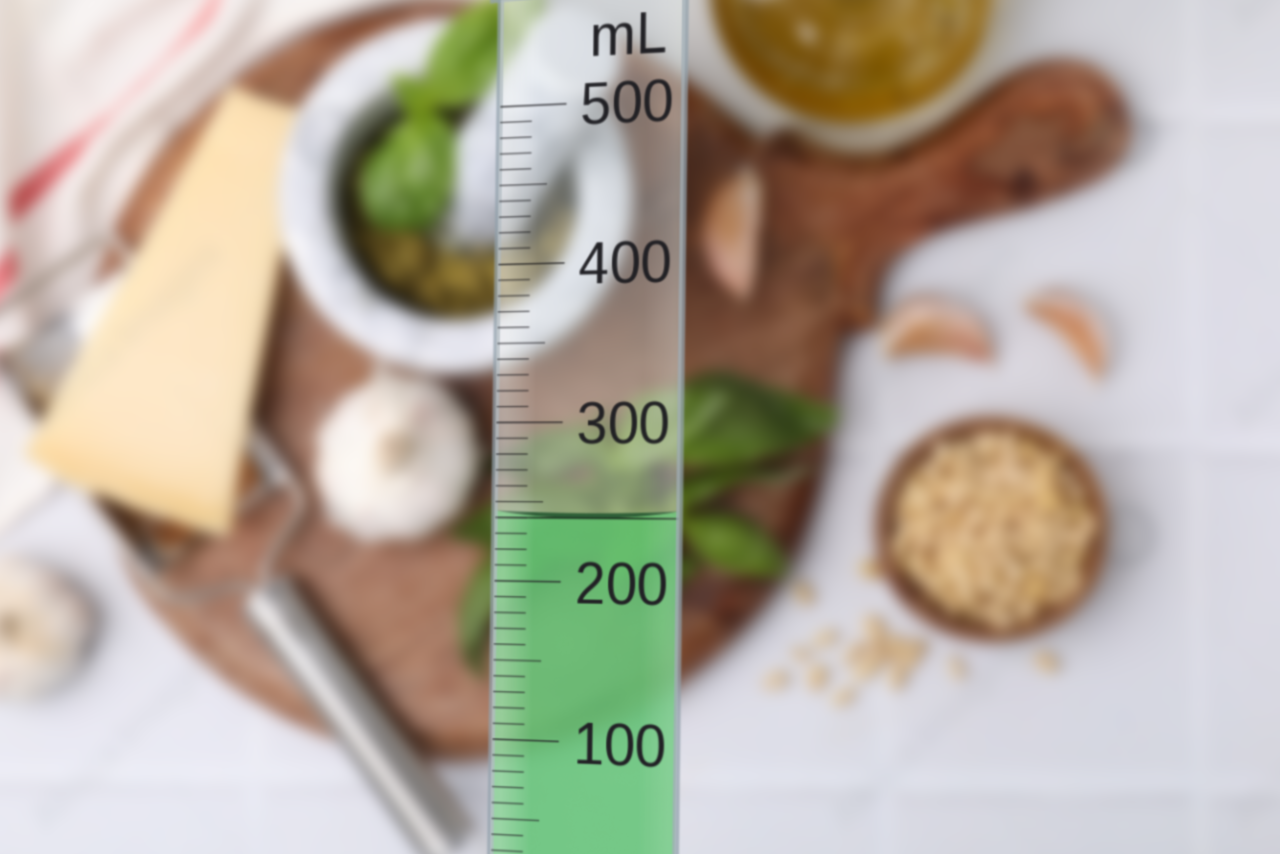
240 mL
